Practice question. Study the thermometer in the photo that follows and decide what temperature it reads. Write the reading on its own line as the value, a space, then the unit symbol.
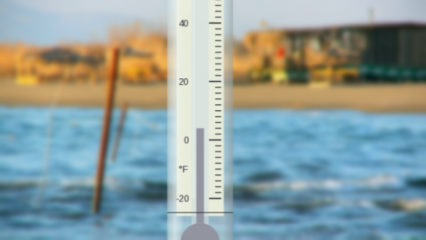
4 °F
